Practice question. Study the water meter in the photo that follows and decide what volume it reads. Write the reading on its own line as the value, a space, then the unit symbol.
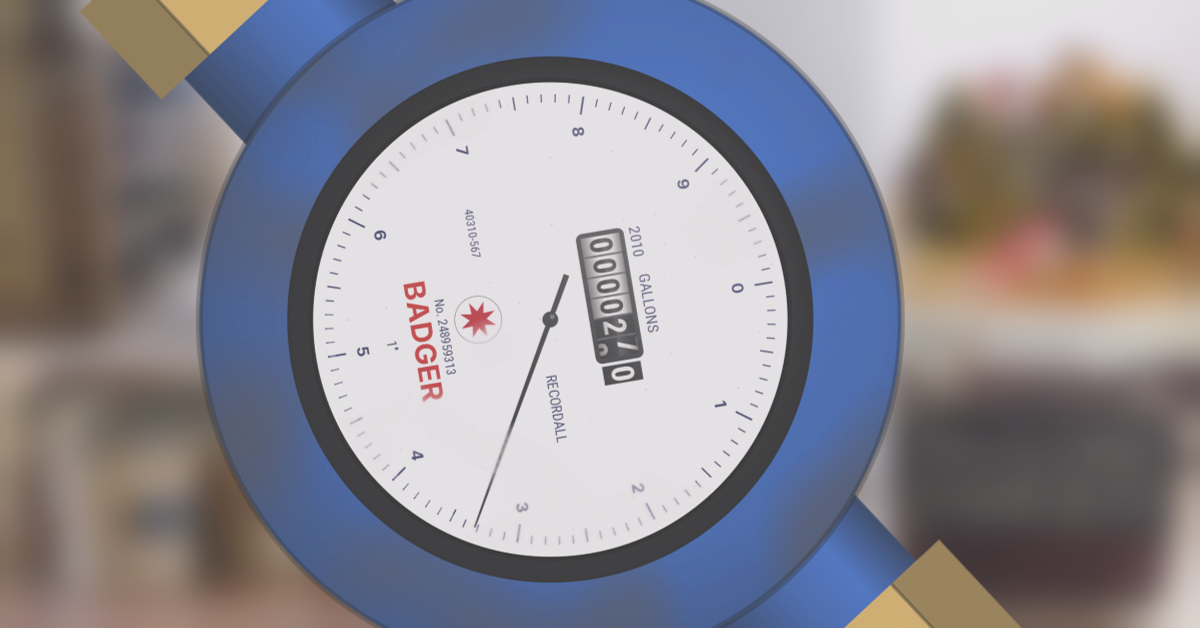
273.3 gal
